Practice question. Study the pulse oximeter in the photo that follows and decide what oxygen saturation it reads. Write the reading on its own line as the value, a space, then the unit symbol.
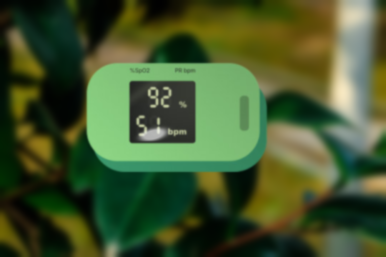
92 %
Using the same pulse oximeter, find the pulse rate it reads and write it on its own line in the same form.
51 bpm
